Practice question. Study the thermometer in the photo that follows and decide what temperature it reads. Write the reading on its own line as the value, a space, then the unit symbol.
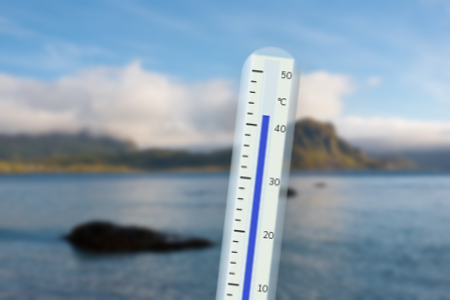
42 °C
